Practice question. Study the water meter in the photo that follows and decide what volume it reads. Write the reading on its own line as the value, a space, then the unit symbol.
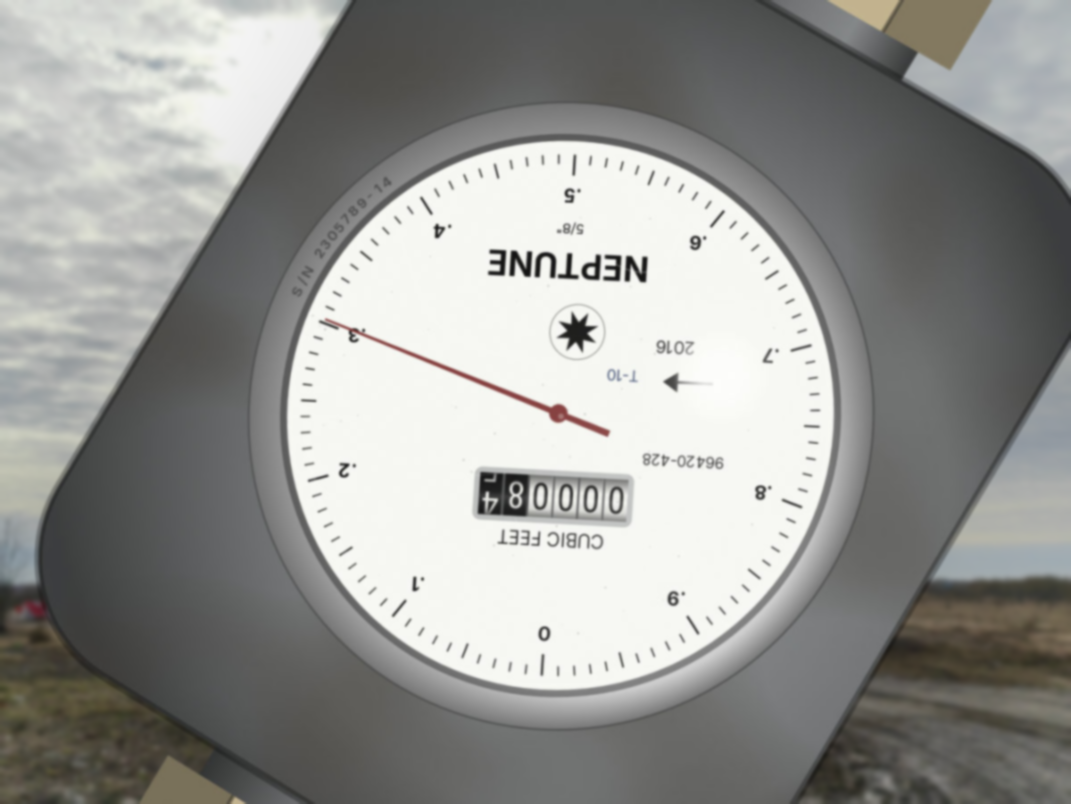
84.30 ft³
